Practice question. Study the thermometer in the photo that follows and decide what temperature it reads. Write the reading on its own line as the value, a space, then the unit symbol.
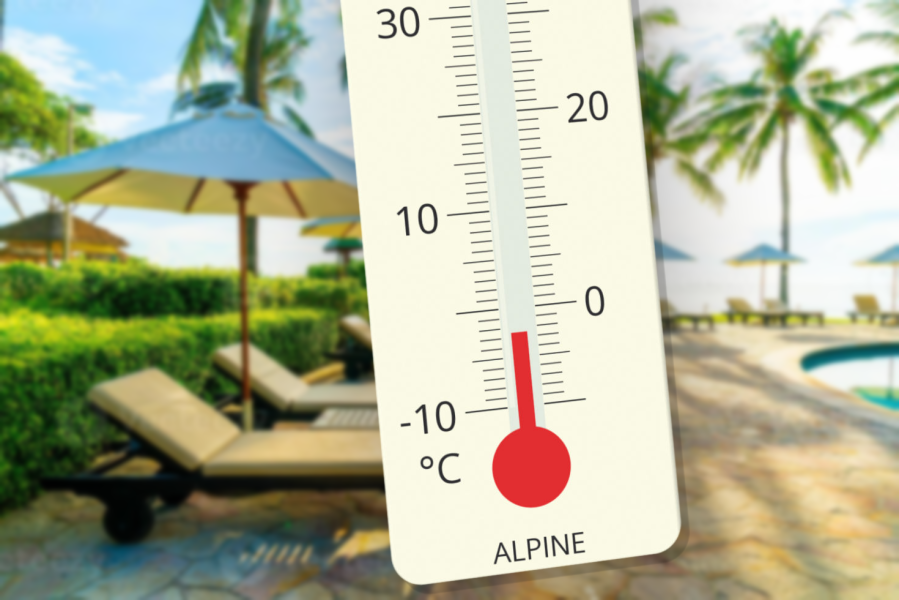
-2.5 °C
